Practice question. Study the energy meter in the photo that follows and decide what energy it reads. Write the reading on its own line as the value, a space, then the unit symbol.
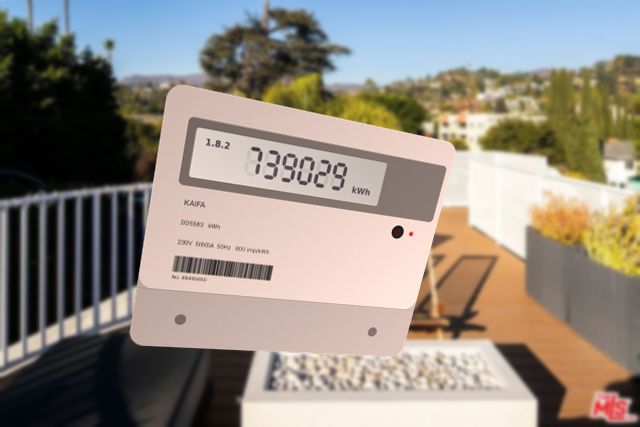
739029 kWh
